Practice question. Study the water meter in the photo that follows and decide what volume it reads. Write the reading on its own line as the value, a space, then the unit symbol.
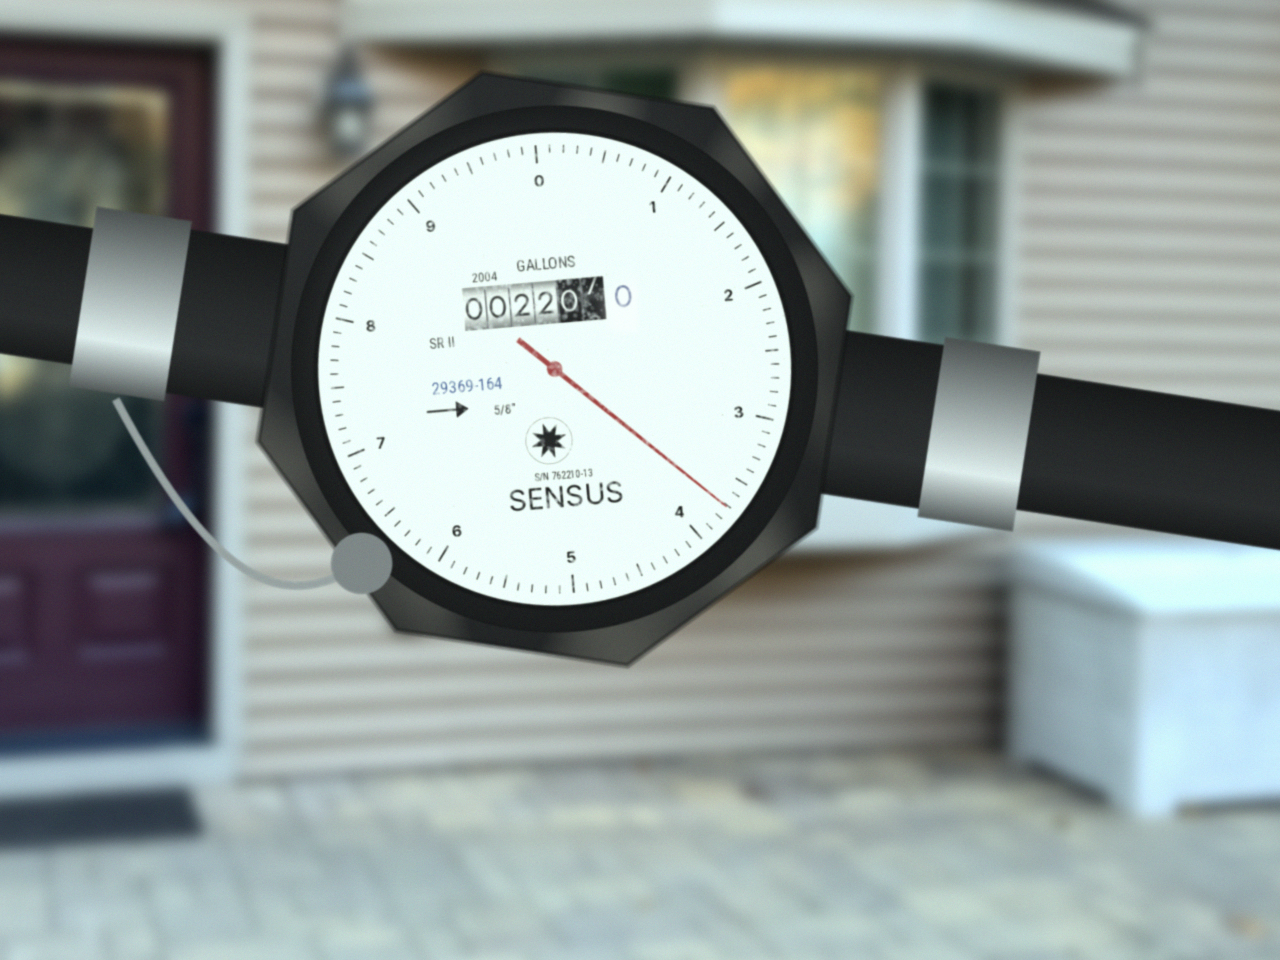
22073.7 gal
